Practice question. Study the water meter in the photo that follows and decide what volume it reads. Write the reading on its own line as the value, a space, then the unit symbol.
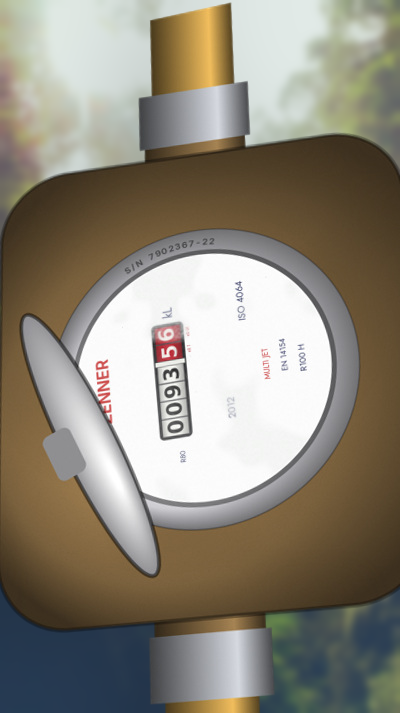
93.56 kL
